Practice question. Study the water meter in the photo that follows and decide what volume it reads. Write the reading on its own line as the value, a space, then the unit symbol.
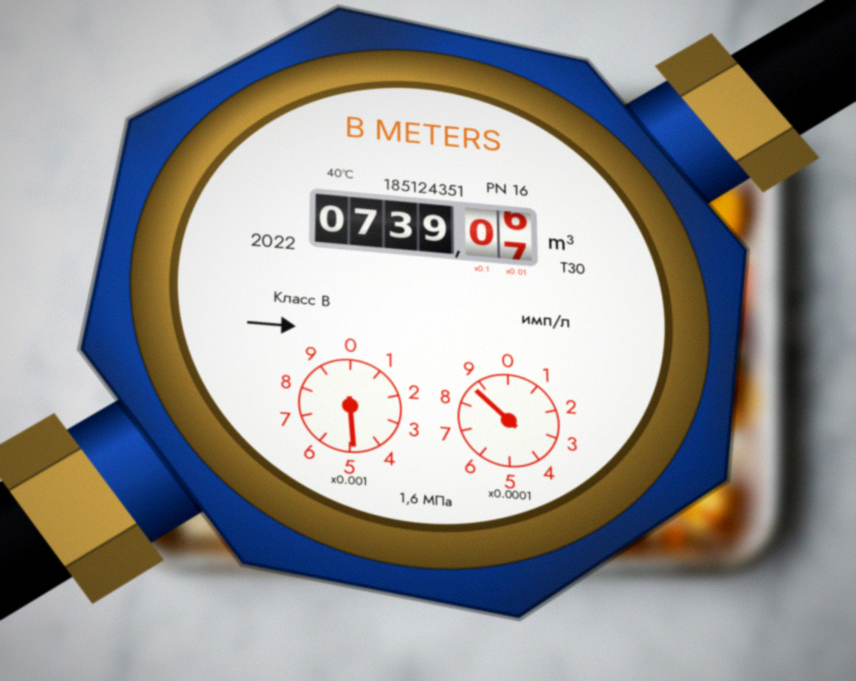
739.0648 m³
